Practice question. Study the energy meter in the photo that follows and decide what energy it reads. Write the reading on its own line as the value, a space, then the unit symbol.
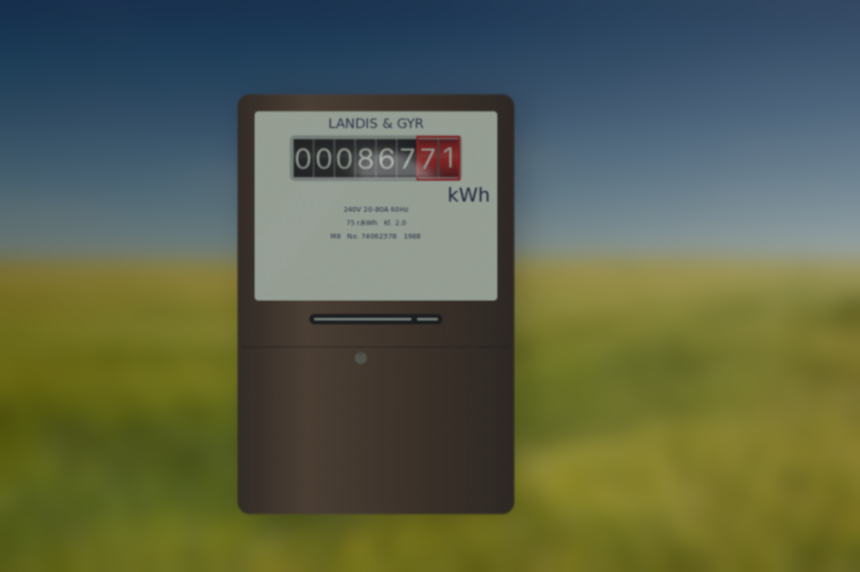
867.71 kWh
